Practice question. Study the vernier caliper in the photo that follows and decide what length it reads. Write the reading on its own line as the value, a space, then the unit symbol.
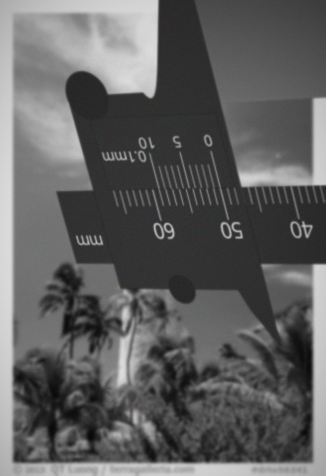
50.0 mm
